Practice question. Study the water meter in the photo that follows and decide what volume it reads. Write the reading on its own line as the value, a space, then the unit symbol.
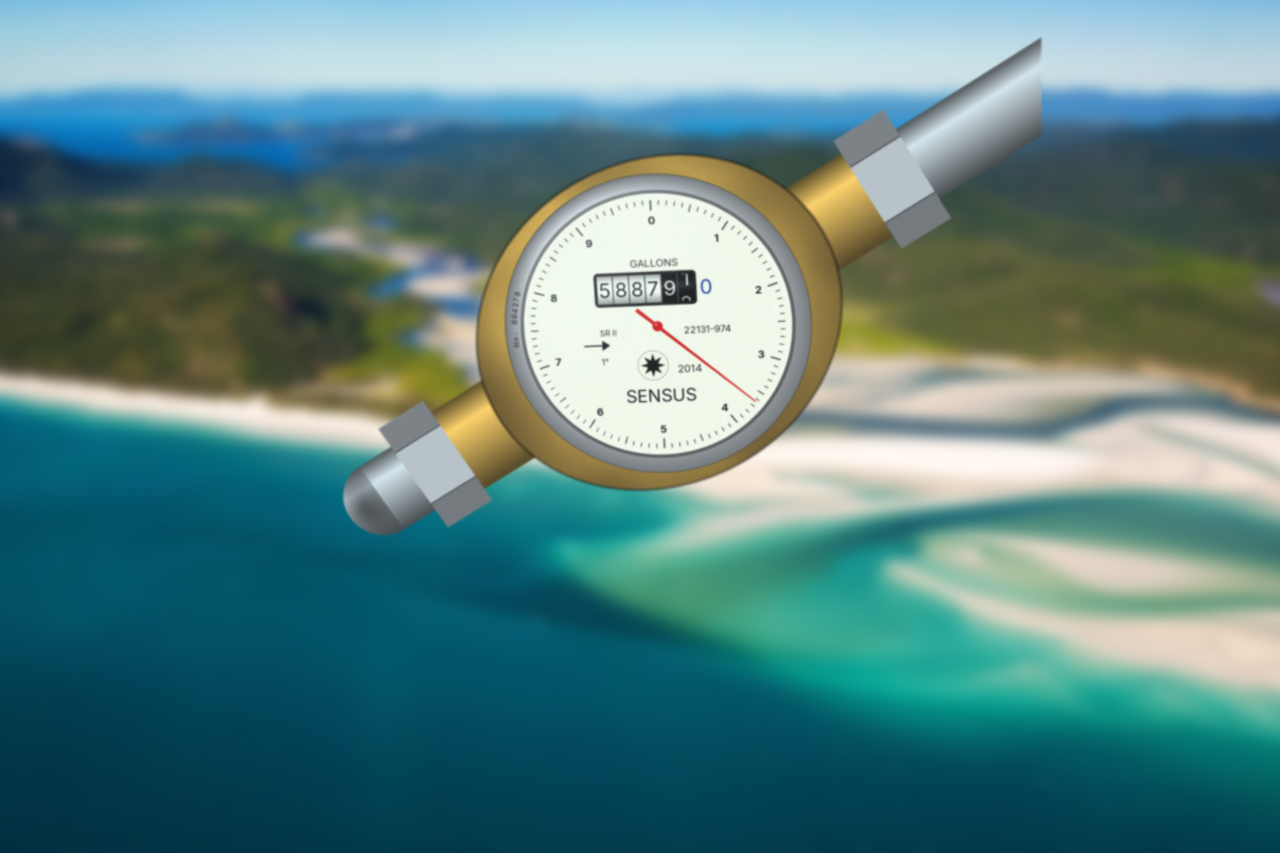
5887913.6 gal
